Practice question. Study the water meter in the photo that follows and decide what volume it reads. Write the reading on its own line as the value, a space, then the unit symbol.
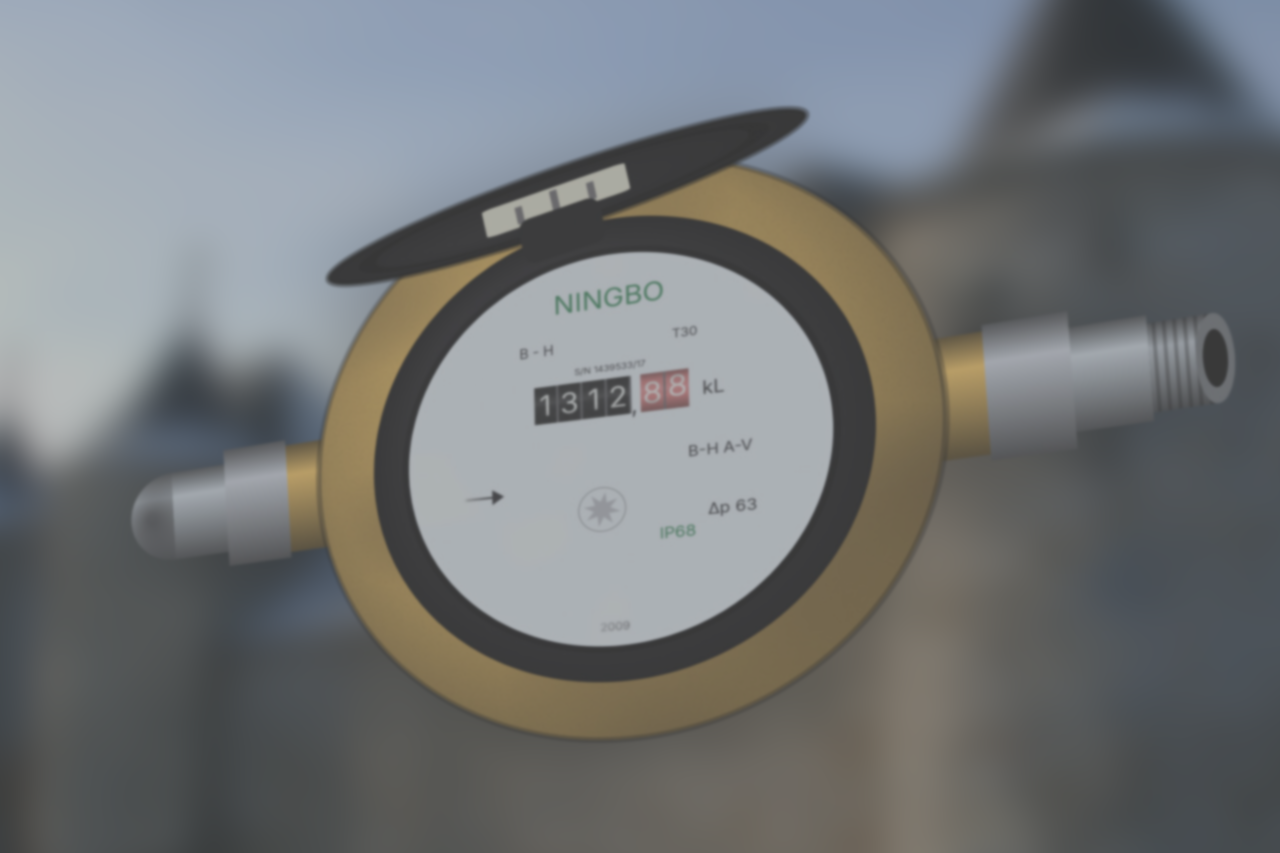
1312.88 kL
